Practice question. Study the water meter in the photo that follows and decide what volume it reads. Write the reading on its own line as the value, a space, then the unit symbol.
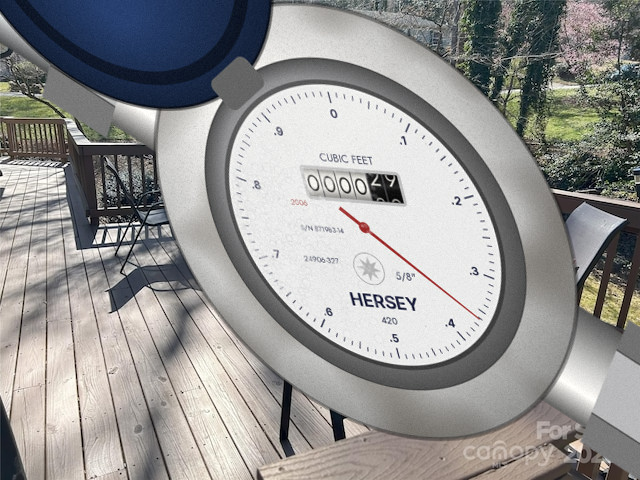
29.36 ft³
